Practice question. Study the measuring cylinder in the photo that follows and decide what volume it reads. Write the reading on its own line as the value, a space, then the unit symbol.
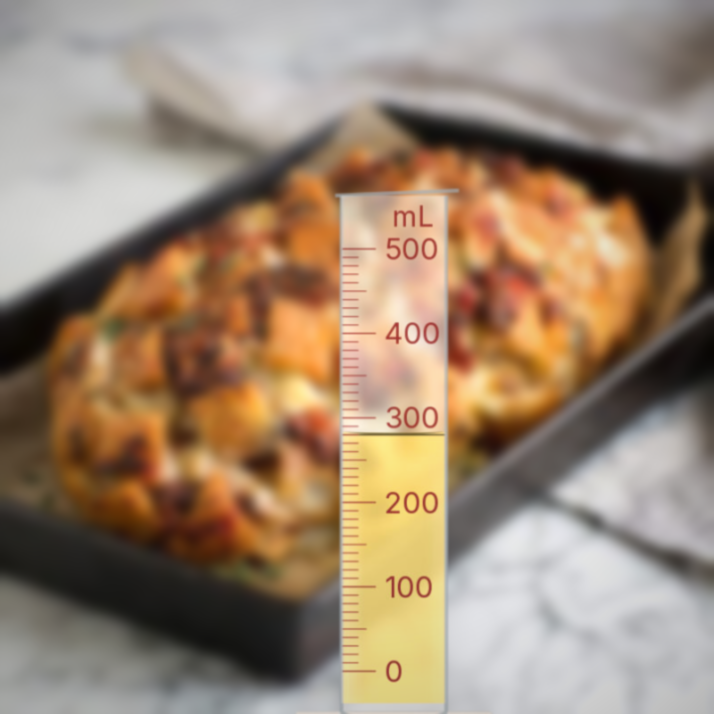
280 mL
